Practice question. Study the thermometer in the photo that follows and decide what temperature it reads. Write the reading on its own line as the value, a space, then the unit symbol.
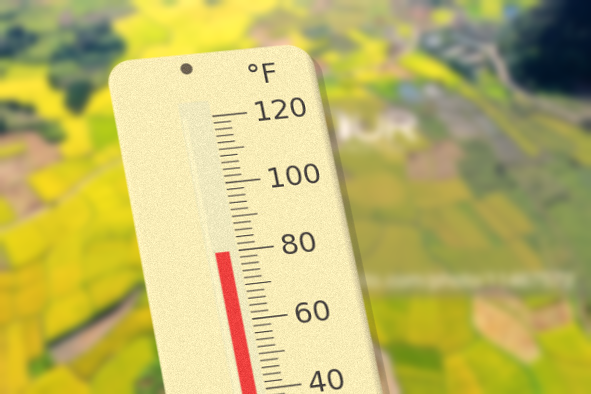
80 °F
